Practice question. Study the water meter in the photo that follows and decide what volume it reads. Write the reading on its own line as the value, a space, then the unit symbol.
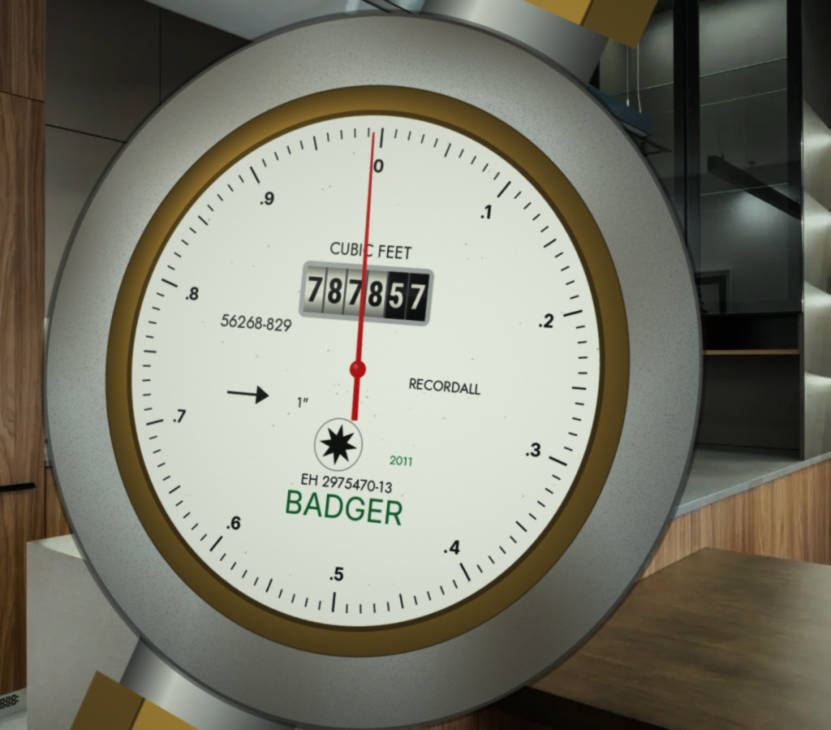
787856.99 ft³
